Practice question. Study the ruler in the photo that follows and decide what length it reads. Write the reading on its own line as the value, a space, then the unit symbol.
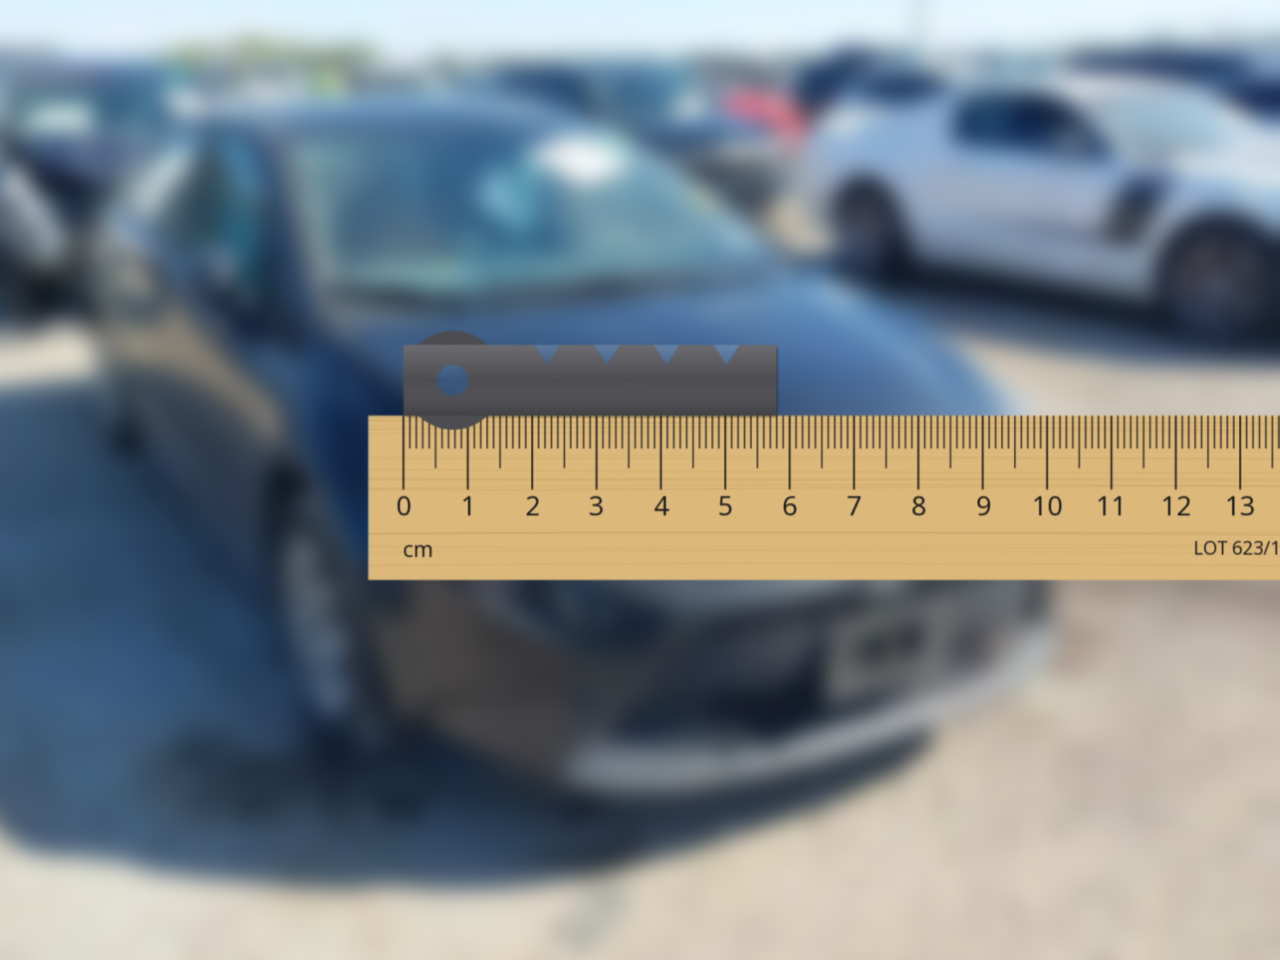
5.8 cm
